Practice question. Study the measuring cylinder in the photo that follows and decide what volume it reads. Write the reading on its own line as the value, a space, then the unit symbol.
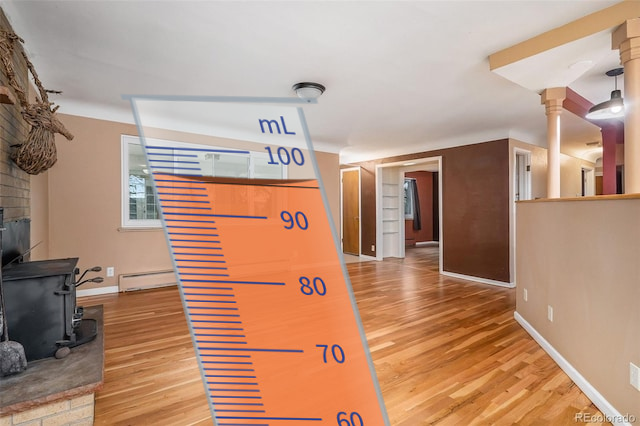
95 mL
